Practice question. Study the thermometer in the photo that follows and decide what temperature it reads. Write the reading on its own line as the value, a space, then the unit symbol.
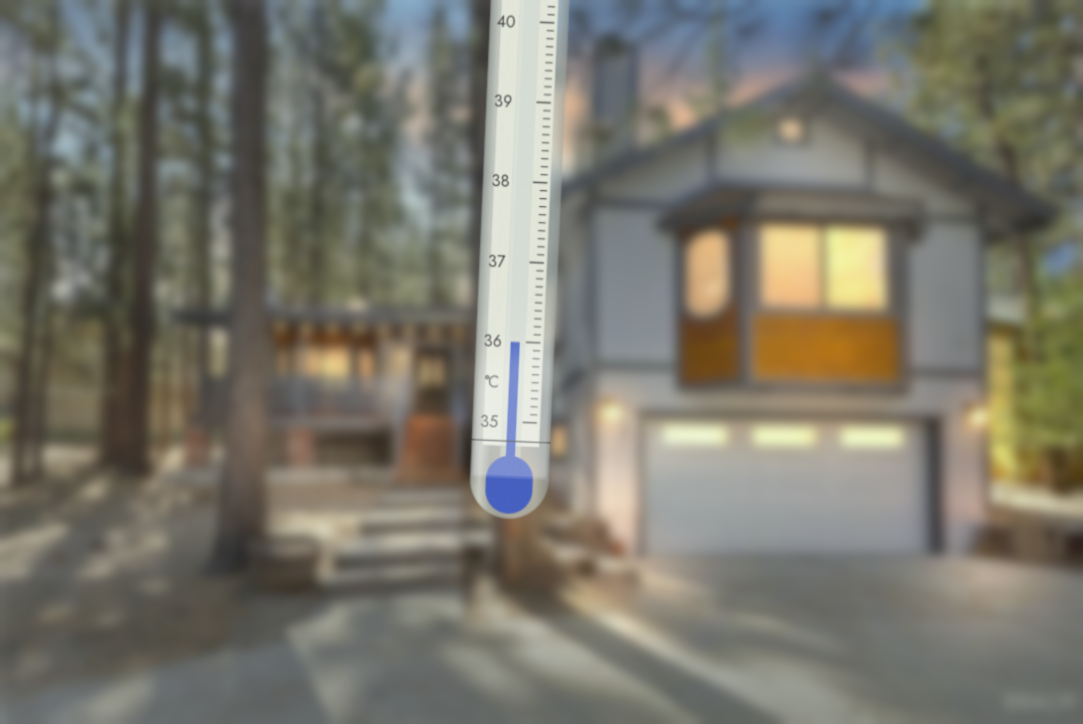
36 °C
